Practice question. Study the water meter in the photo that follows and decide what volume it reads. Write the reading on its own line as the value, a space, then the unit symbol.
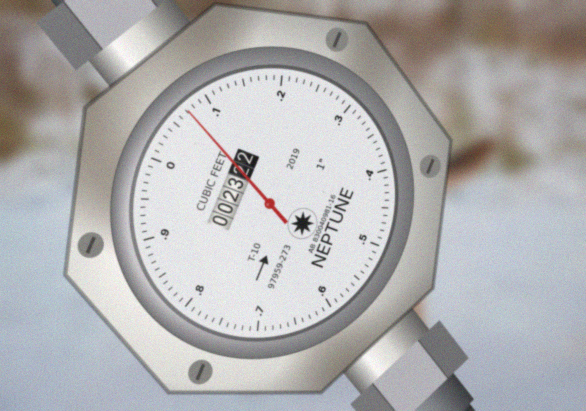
2322.07 ft³
